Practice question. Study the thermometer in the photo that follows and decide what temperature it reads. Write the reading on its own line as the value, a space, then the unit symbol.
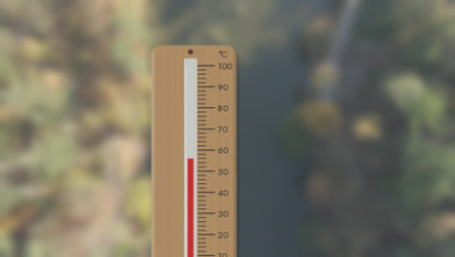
56 °C
